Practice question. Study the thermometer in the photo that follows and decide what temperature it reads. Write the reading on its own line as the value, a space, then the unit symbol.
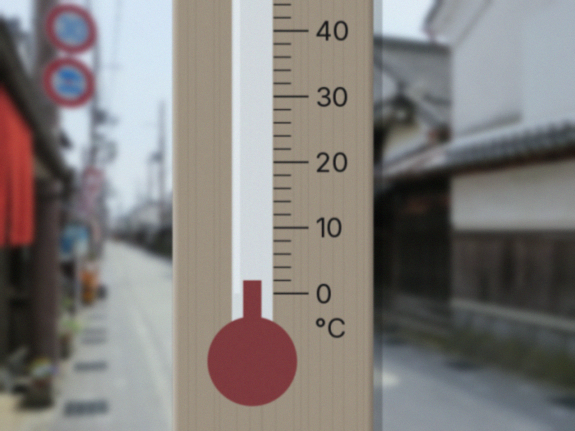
2 °C
